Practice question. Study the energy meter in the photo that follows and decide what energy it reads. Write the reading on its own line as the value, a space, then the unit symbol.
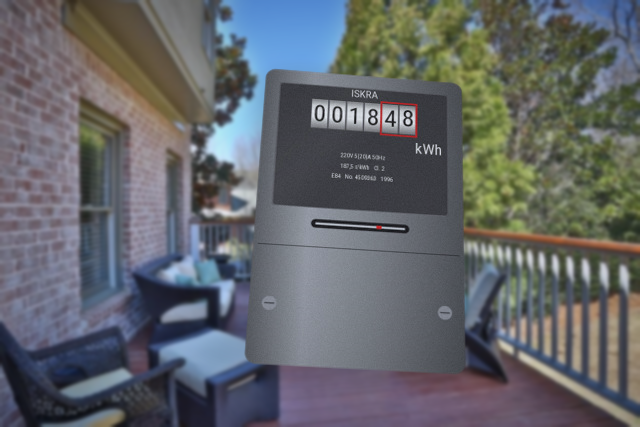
18.48 kWh
